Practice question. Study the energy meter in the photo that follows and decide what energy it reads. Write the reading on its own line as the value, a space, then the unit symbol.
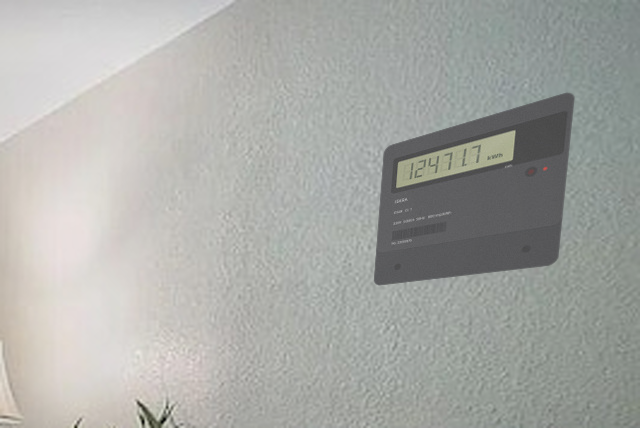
12471.7 kWh
